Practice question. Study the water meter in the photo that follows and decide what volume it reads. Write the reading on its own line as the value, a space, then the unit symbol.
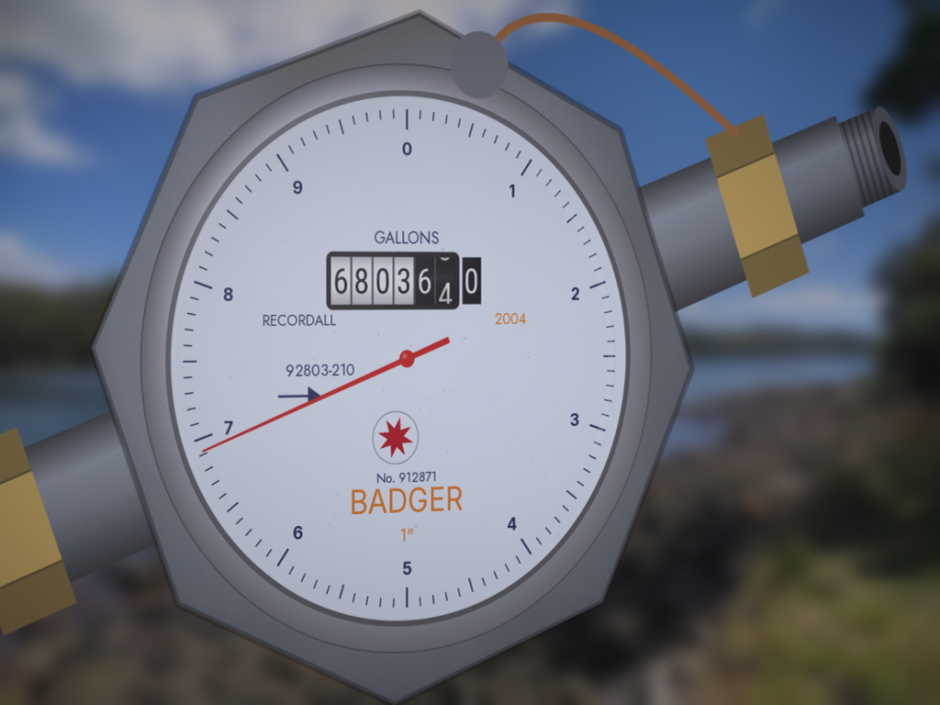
6803636.9 gal
